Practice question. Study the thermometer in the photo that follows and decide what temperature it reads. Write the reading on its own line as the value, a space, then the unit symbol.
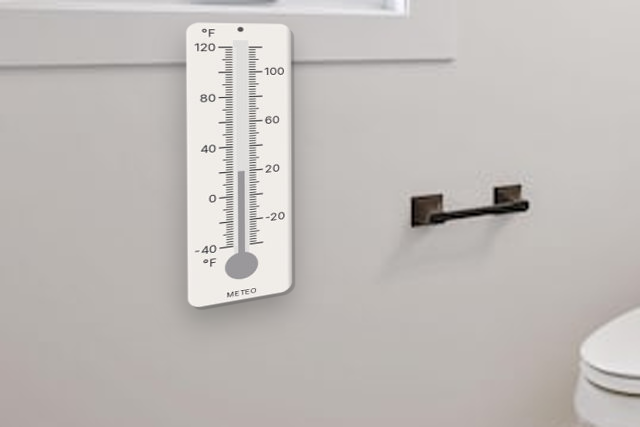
20 °F
